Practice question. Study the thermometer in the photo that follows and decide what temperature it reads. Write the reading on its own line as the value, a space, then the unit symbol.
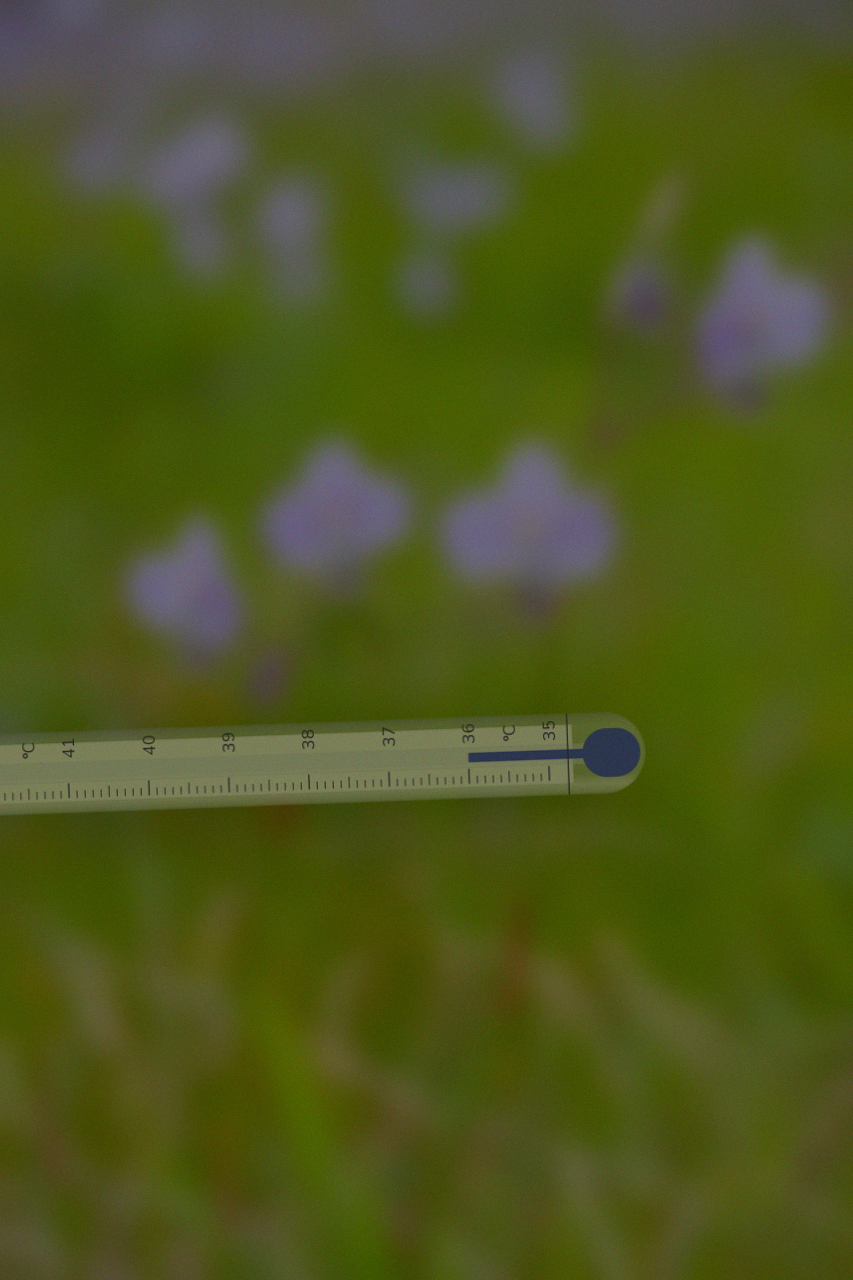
36 °C
